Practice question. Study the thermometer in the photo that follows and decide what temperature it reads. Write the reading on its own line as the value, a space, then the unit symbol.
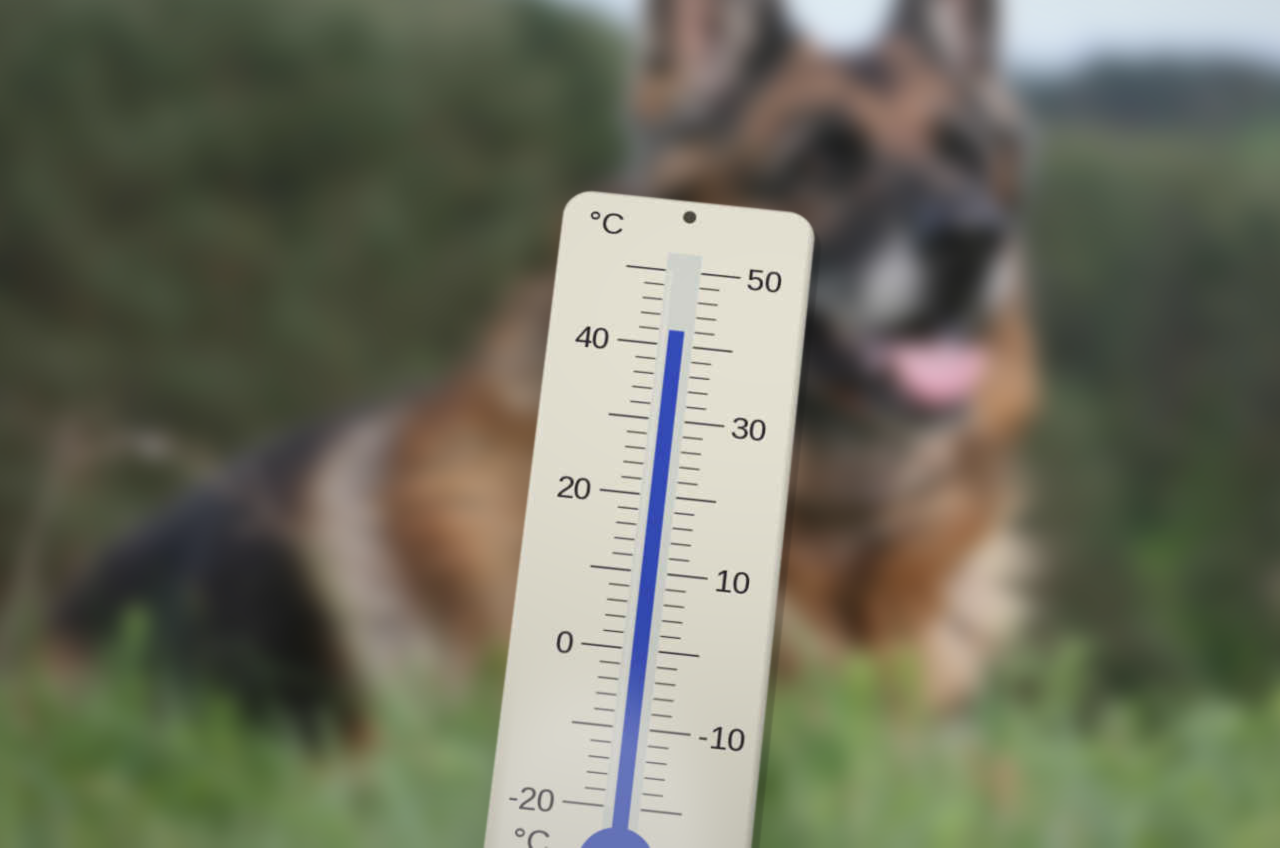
42 °C
